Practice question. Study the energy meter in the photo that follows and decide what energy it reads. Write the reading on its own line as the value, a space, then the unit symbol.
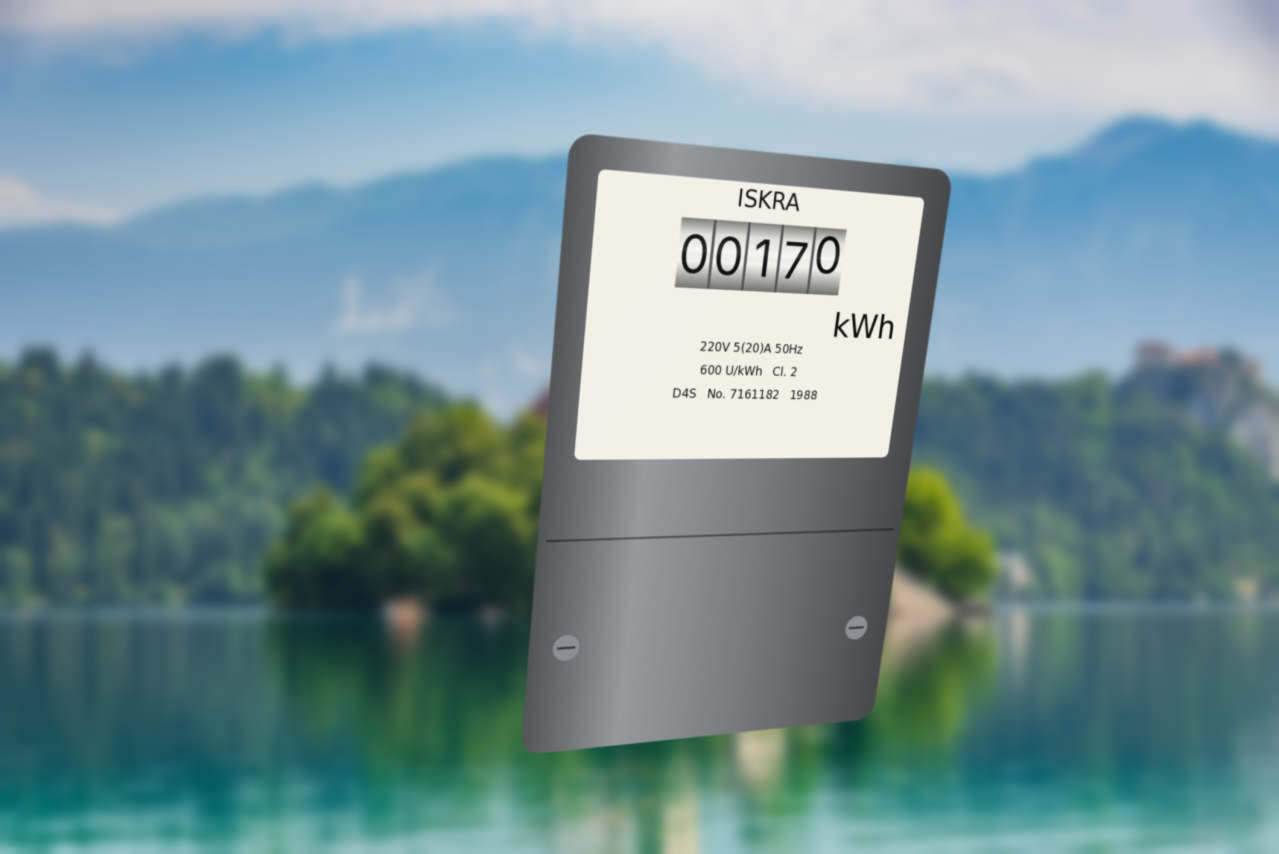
170 kWh
